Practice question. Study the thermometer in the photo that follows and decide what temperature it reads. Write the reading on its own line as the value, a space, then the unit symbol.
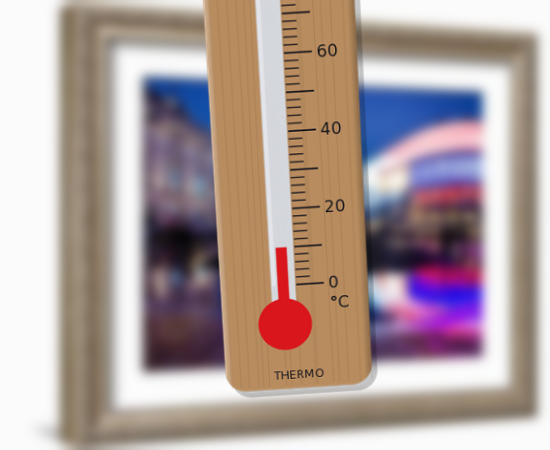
10 °C
